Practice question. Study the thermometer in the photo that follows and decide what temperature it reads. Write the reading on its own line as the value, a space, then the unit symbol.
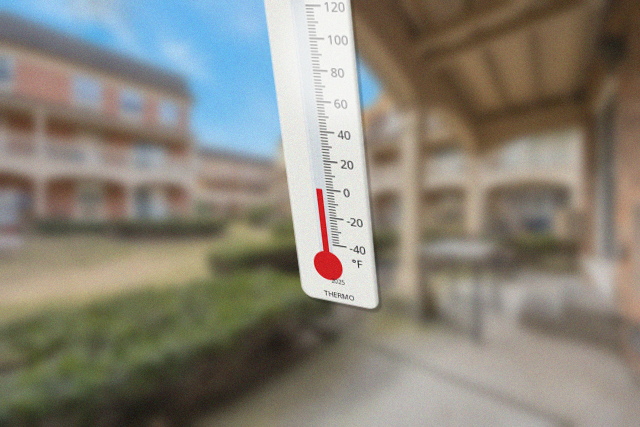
0 °F
